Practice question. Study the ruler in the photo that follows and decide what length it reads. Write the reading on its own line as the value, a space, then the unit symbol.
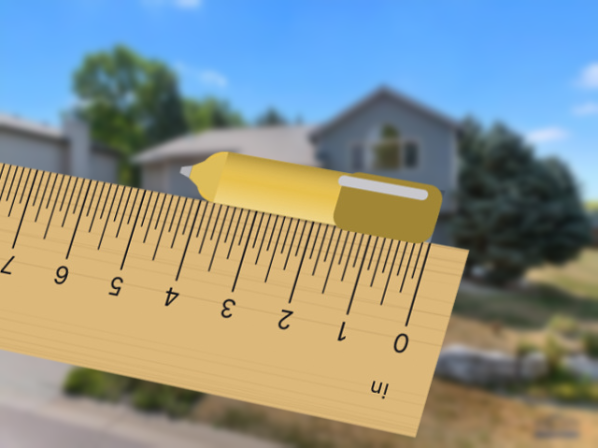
4.5 in
